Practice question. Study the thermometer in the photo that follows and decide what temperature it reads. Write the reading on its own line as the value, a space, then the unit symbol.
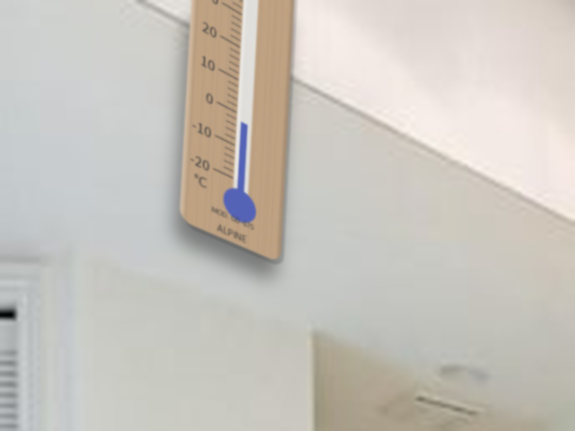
-2 °C
